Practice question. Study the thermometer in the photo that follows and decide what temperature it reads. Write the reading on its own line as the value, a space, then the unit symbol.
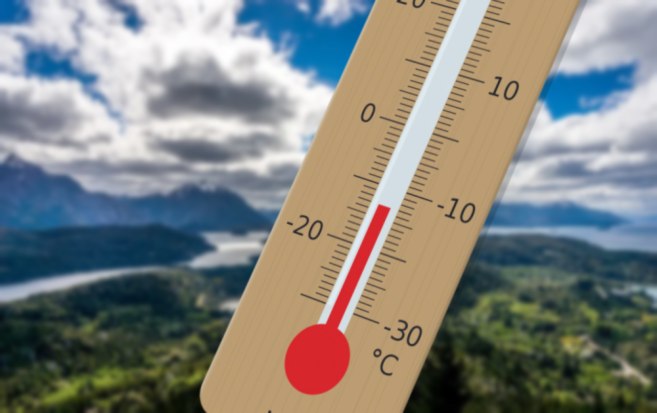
-13 °C
